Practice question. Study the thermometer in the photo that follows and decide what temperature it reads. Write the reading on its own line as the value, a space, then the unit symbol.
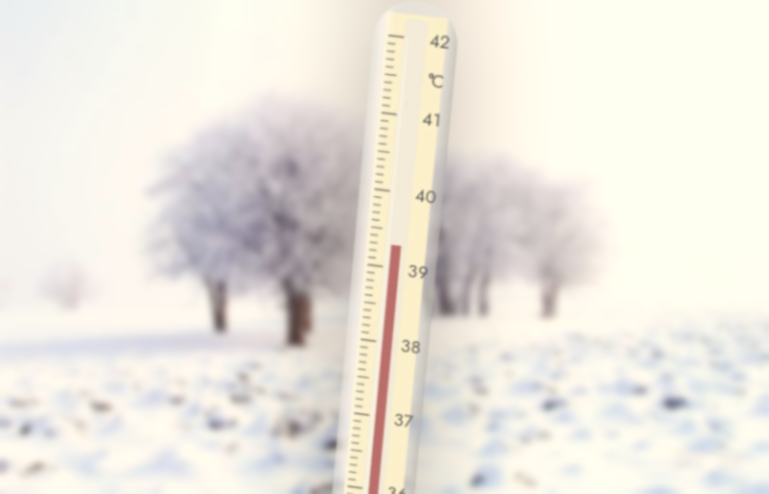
39.3 °C
